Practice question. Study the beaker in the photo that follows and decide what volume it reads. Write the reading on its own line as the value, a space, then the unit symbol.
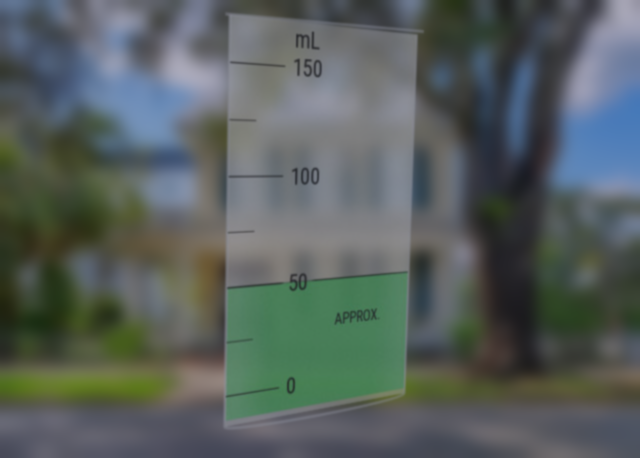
50 mL
